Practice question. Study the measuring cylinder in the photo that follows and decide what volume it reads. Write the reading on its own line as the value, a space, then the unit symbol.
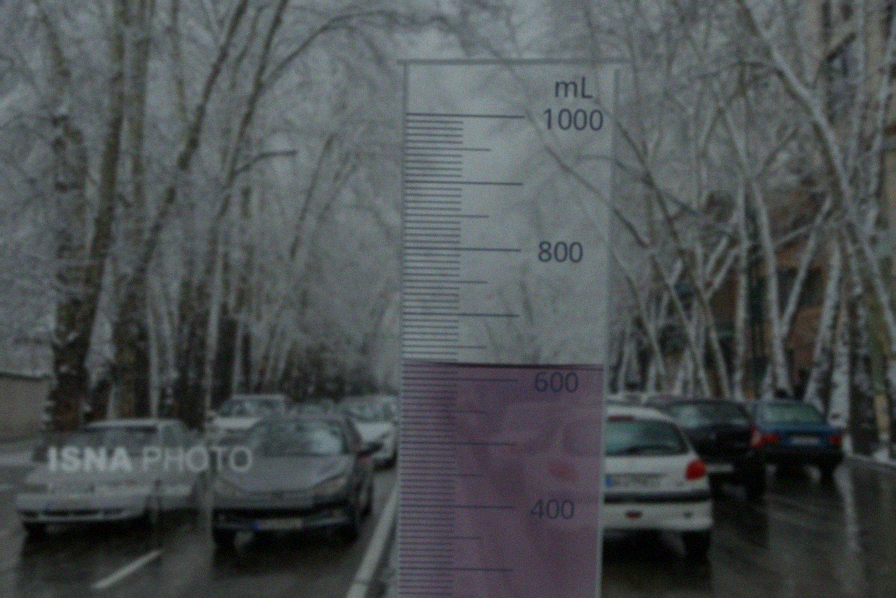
620 mL
